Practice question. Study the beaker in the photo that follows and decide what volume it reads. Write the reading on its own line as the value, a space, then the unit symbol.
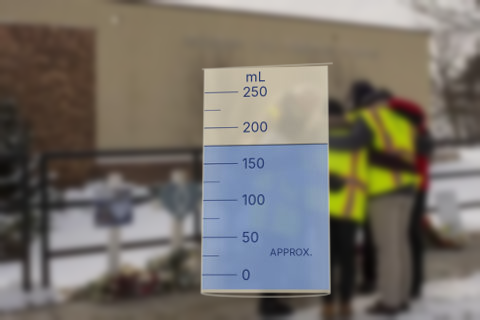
175 mL
